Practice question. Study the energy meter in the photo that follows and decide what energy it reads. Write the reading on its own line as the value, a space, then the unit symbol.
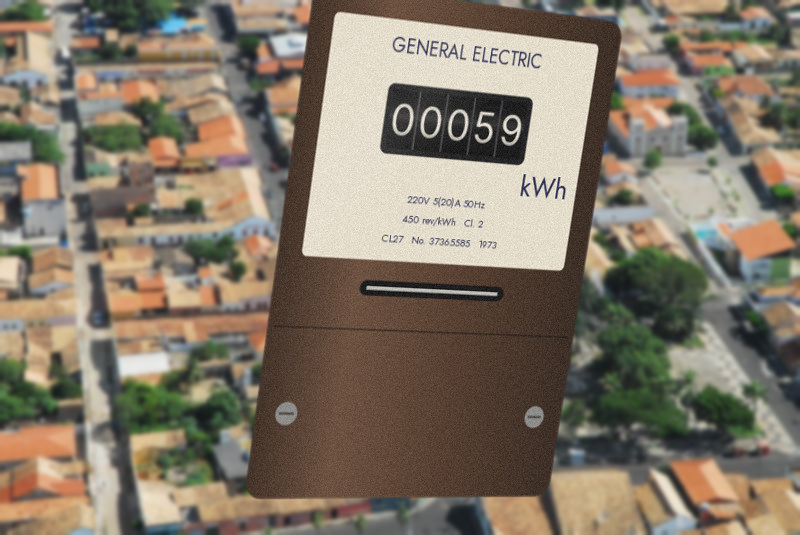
59 kWh
